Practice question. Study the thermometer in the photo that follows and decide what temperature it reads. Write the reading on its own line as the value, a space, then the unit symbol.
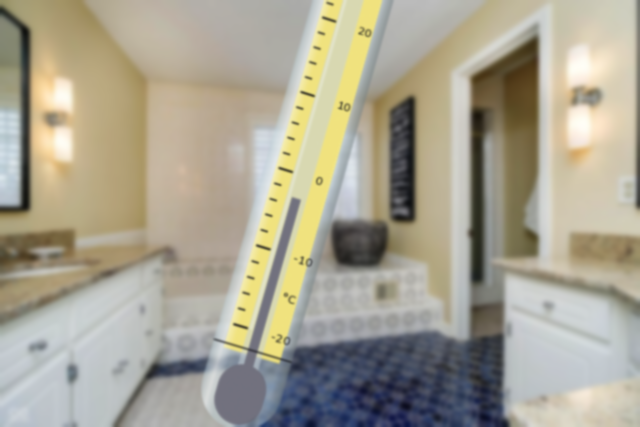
-3 °C
